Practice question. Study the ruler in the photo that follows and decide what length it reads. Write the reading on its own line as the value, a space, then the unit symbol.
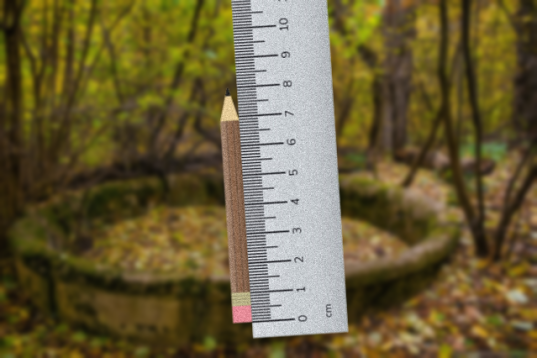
8 cm
